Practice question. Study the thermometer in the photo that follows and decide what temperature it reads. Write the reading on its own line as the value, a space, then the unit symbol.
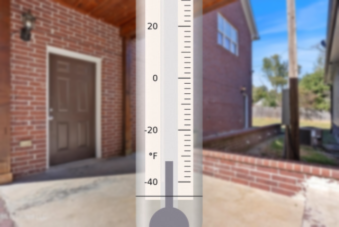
-32 °F
